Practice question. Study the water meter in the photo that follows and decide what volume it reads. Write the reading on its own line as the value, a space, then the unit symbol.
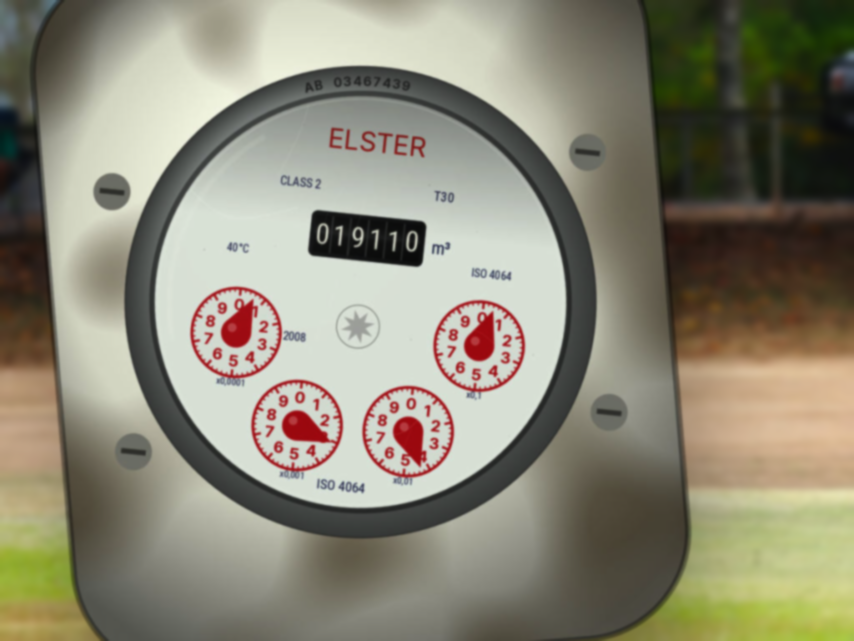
19110.0430 m³
